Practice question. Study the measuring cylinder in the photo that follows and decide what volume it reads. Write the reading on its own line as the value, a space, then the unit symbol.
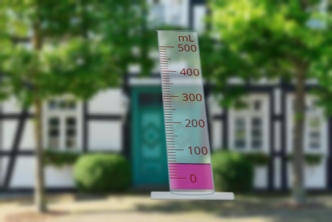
50 mL
